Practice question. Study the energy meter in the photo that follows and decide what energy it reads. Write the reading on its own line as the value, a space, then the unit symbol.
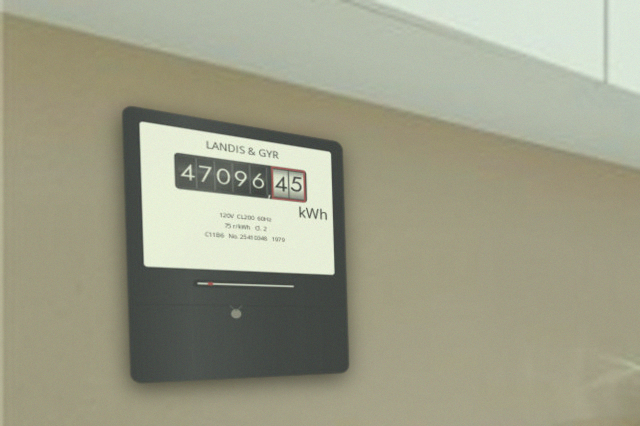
47096.45 kWh
